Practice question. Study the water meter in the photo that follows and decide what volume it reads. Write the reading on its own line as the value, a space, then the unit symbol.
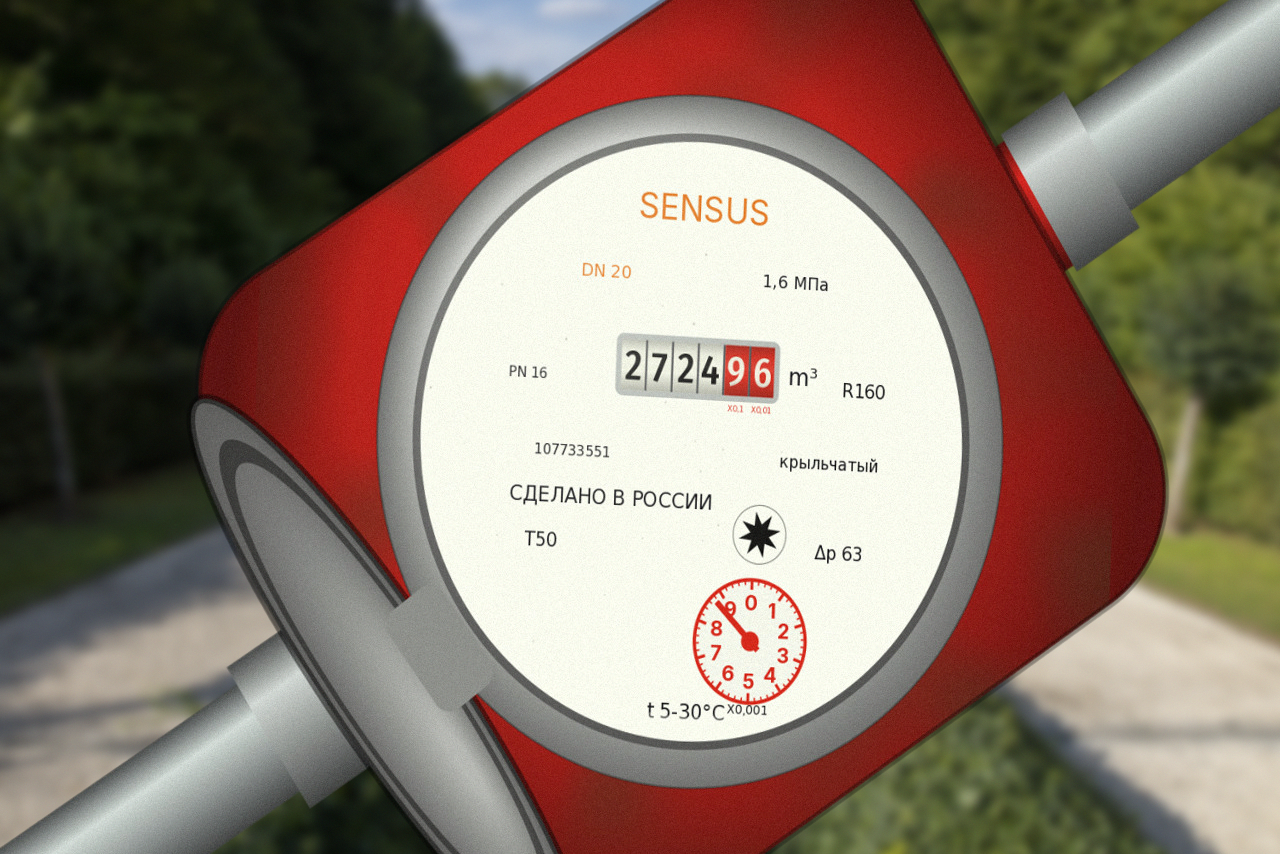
2724.968 m³
